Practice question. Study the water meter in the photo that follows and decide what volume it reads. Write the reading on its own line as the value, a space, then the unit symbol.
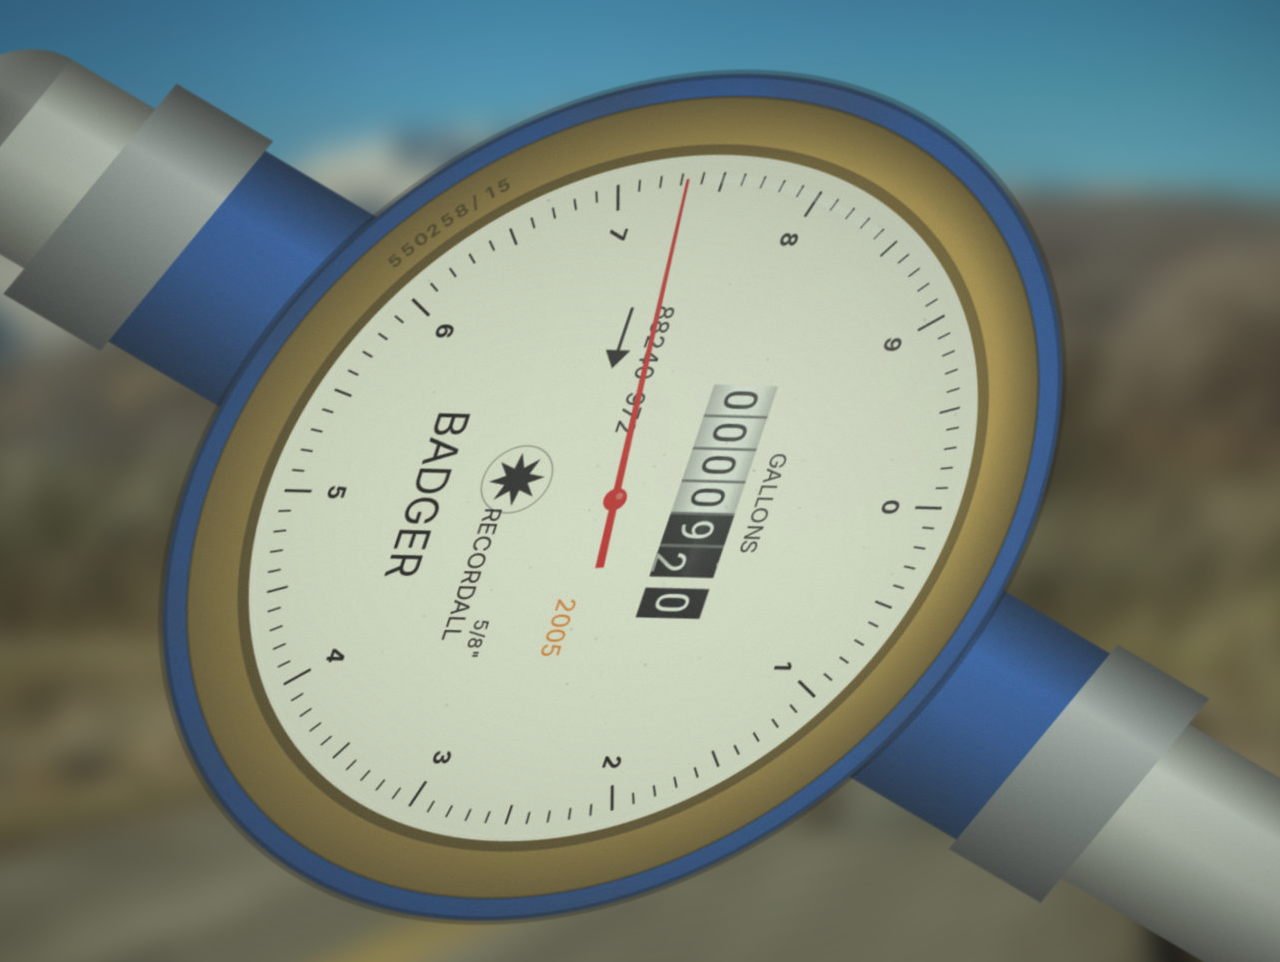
917.3 gal
